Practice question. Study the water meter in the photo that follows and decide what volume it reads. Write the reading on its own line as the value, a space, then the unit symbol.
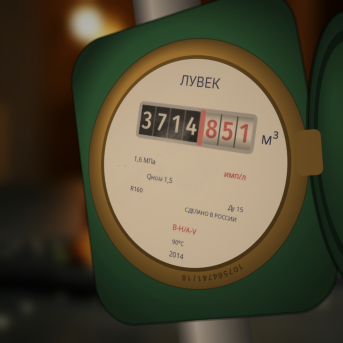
3714.851 m³
